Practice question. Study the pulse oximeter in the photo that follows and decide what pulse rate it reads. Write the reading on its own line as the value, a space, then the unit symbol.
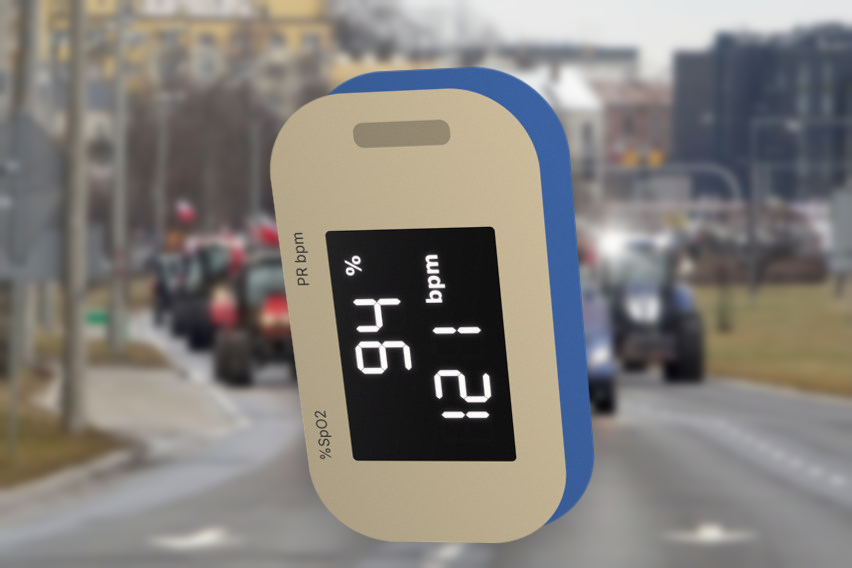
121 bpm
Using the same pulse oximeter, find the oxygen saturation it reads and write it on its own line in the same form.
94 %
